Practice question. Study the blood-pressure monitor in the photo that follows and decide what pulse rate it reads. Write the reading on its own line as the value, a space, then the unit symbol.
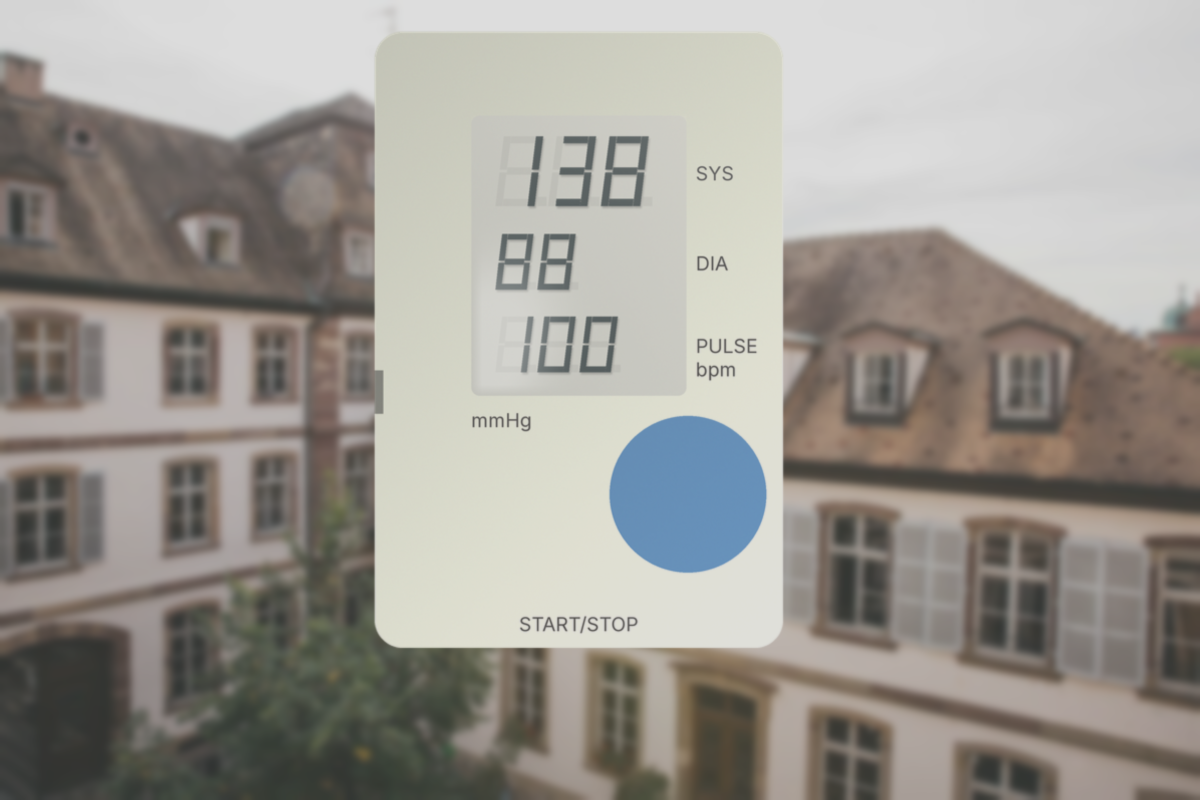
100 bpm
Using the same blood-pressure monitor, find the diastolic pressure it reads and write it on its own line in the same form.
88 mmHg
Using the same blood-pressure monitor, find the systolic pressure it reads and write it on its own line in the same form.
138 mmHg
